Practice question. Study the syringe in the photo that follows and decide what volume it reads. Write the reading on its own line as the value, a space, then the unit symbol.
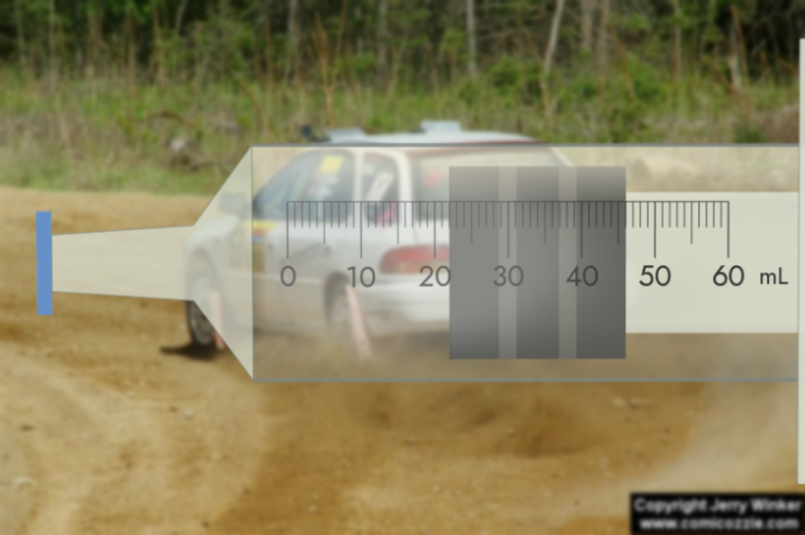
22 mL
